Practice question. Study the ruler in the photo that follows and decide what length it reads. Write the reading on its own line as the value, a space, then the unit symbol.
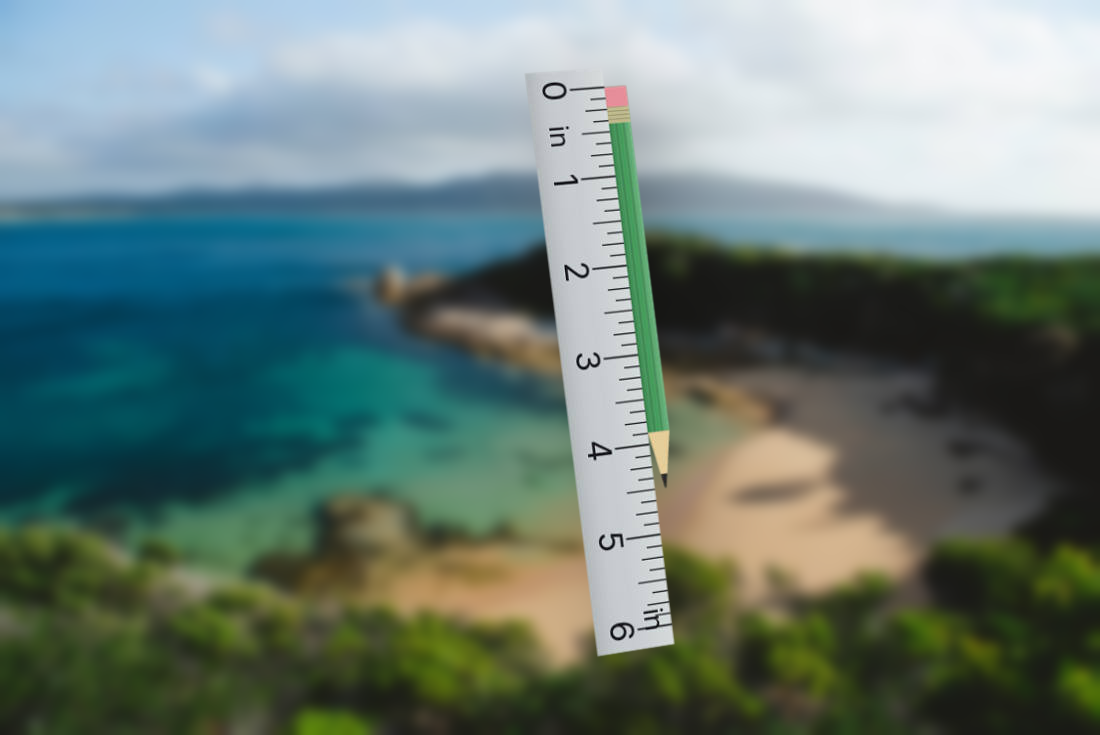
4.5 in
